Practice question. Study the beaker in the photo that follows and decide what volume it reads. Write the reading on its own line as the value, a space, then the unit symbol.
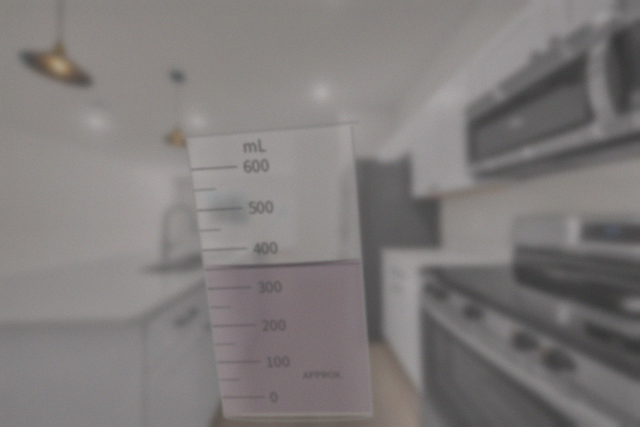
350 mL
